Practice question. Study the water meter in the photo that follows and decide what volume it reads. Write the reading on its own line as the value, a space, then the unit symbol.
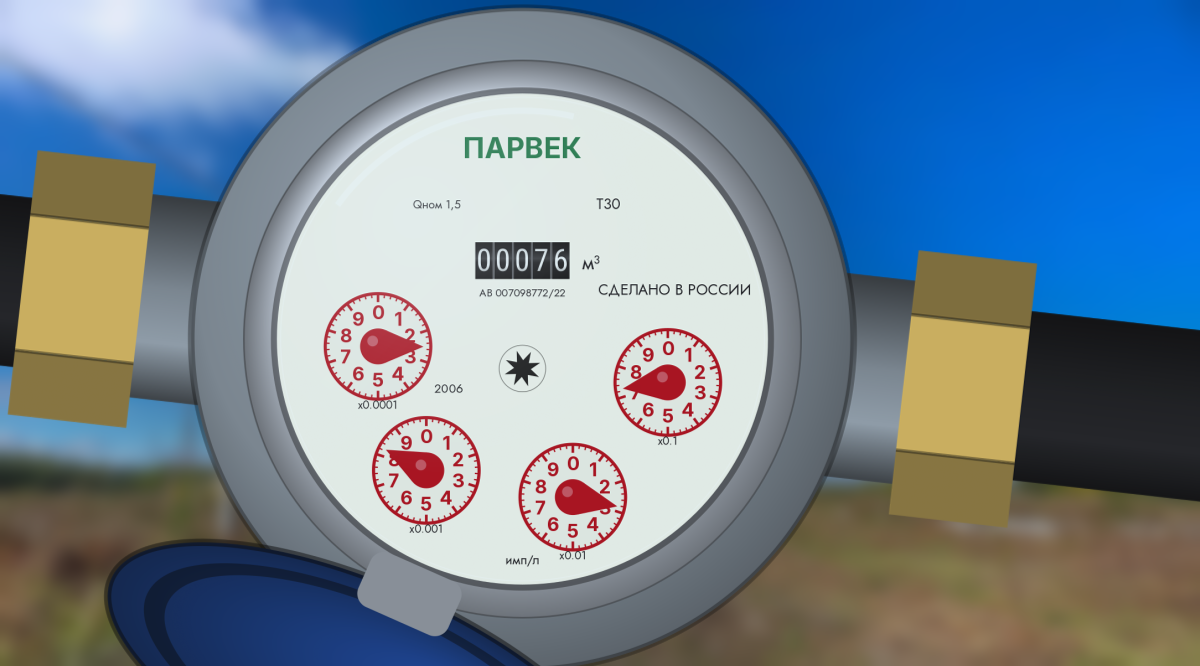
76.7282 m³
